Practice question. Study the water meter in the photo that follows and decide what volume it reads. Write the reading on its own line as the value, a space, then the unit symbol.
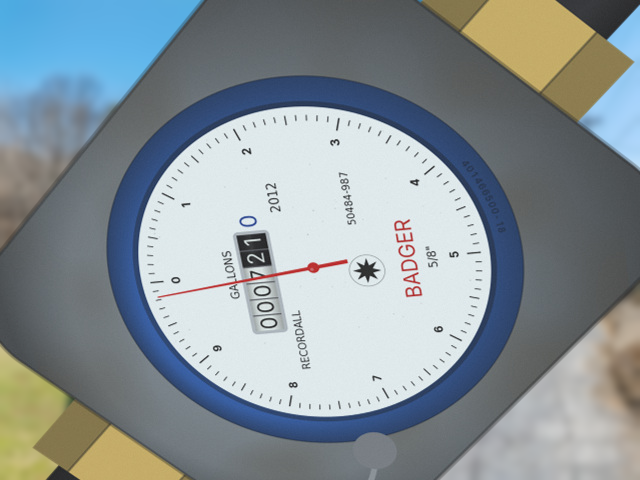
7209.8 gal
